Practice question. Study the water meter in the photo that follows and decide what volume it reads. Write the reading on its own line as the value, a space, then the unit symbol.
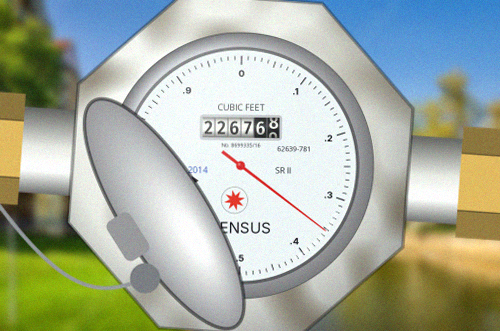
226768.35 ft³
